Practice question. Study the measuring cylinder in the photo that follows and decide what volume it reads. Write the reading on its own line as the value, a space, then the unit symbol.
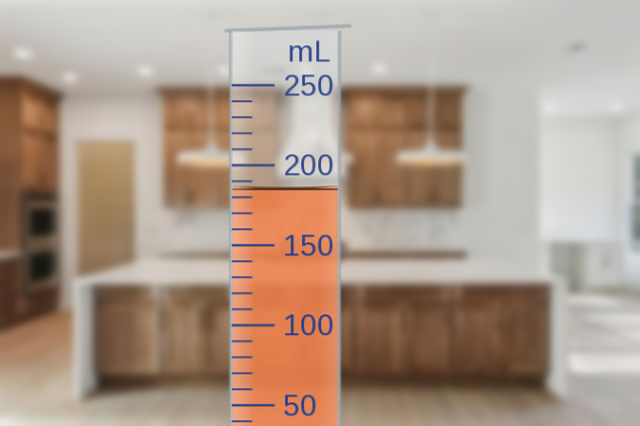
185 mL
